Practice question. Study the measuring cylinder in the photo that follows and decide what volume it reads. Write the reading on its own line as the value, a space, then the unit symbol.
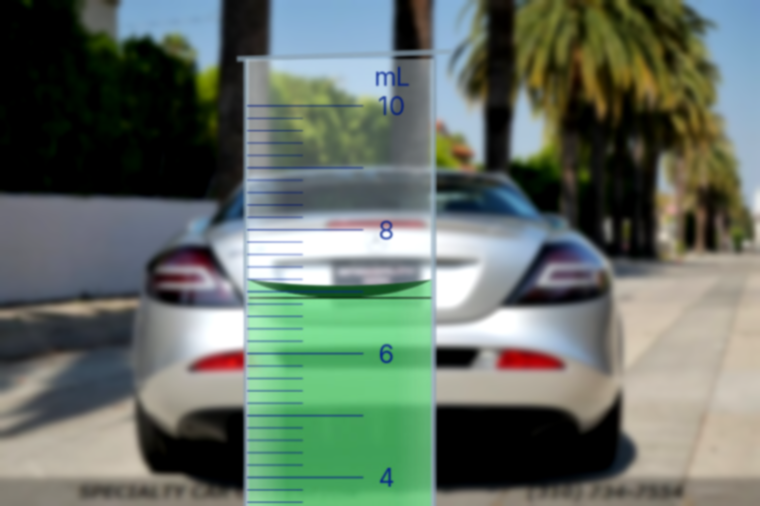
6.9 mL
